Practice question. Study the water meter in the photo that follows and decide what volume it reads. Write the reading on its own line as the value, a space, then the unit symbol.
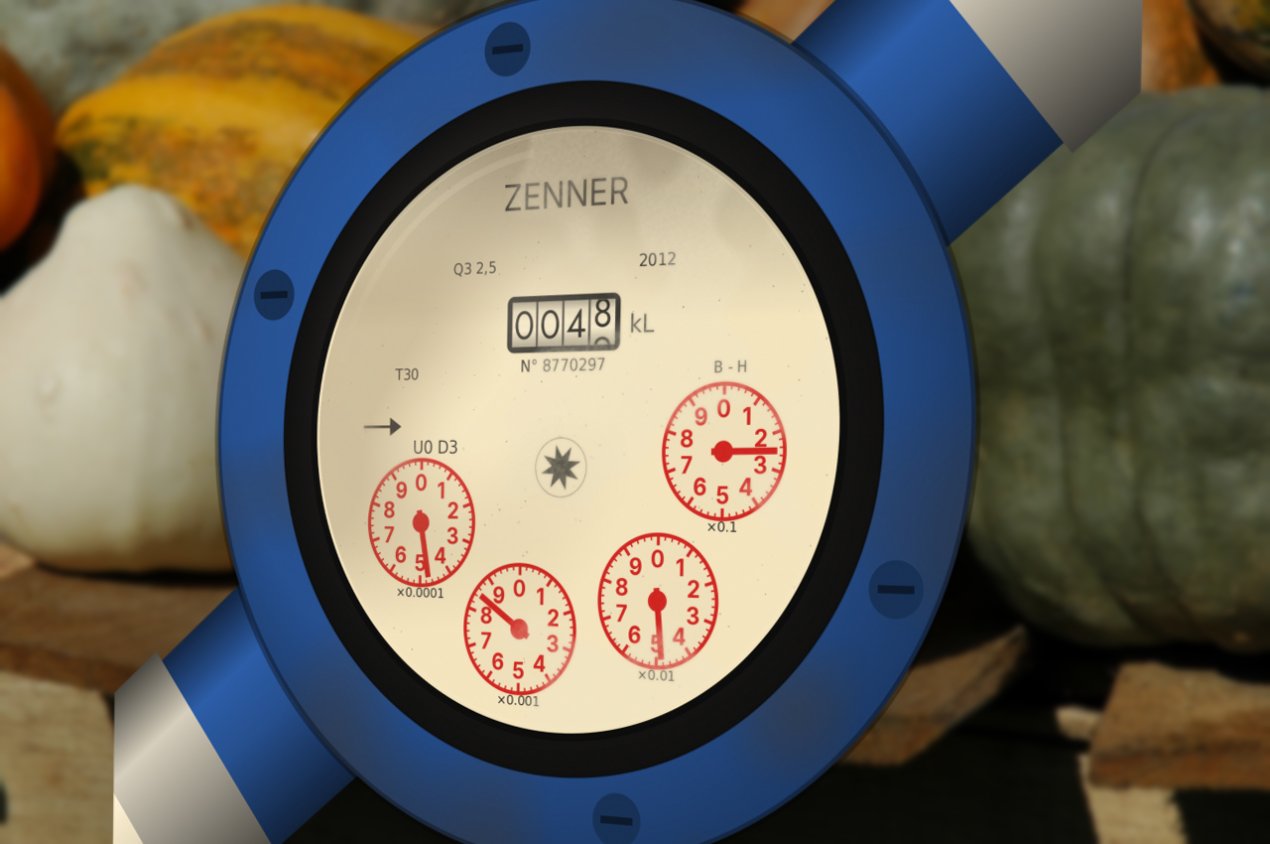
48.2484 kL
